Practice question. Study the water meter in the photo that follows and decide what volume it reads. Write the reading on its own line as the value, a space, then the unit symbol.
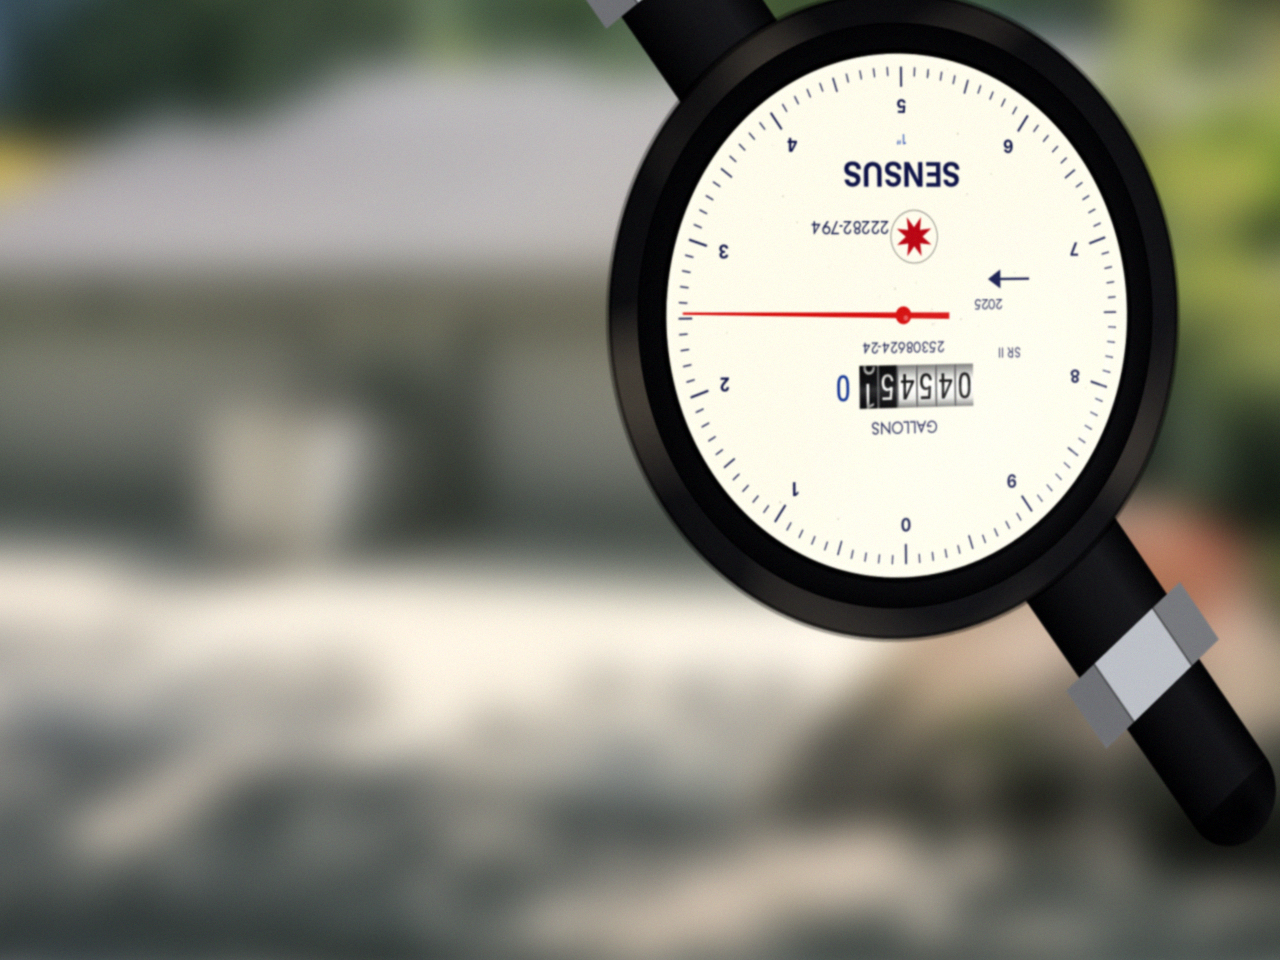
454512.5 gal
